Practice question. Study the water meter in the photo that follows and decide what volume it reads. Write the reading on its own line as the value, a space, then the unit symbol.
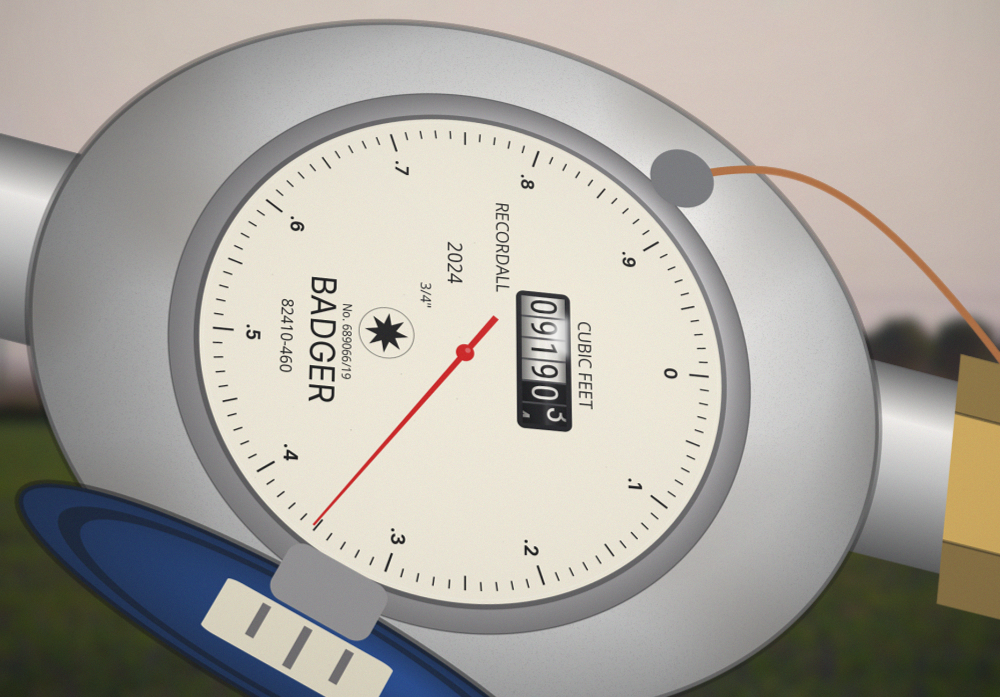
91903.35 ft³
